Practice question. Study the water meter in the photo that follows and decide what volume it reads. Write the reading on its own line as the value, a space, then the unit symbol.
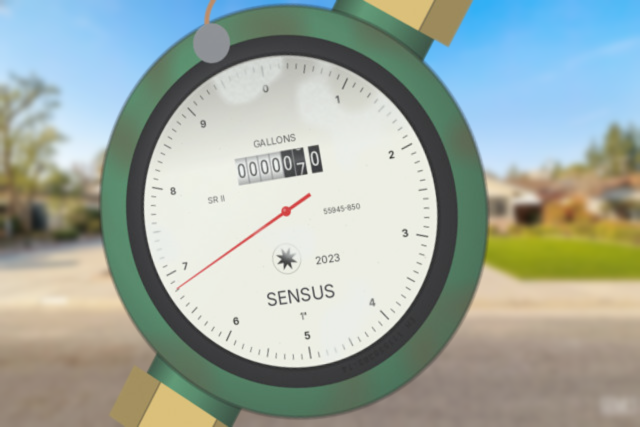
66.8 gal
